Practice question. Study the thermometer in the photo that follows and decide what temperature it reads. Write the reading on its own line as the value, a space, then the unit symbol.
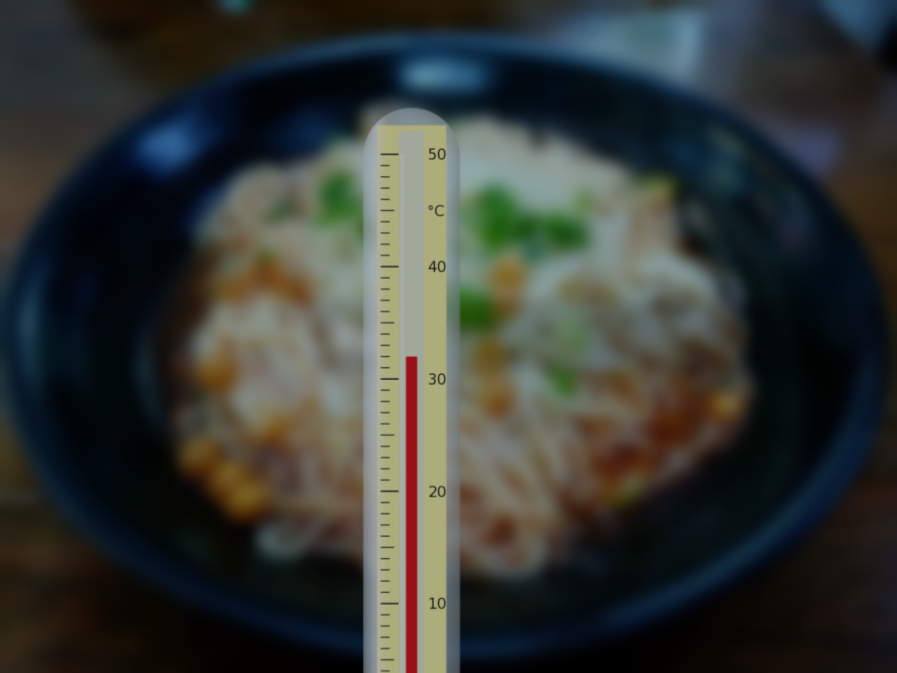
32 °C
